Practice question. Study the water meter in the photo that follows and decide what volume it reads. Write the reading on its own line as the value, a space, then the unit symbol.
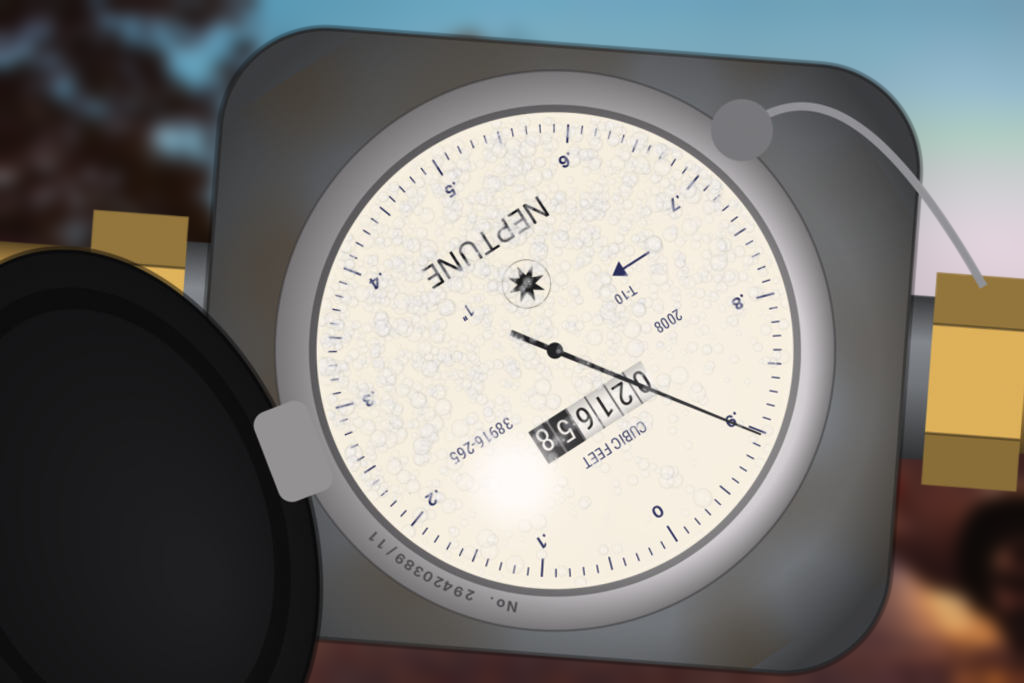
21657.90 ft³
